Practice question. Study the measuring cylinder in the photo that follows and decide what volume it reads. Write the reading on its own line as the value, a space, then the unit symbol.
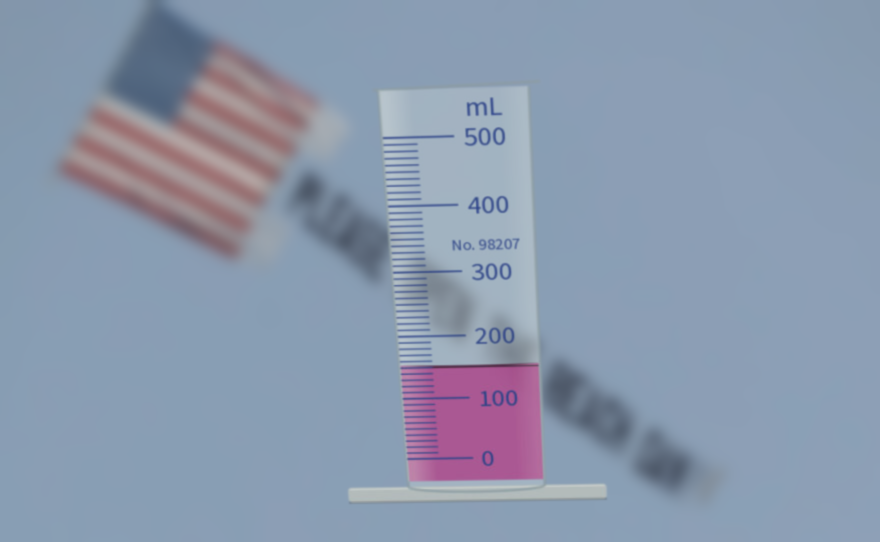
150 mL
